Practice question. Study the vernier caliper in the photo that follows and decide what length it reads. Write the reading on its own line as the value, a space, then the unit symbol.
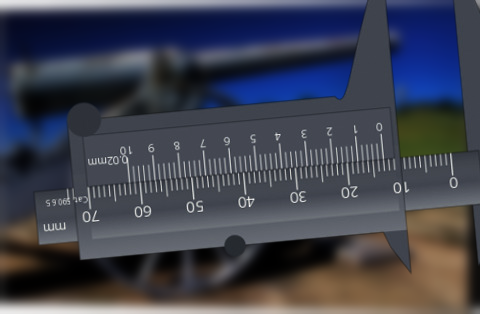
13.0 mm
